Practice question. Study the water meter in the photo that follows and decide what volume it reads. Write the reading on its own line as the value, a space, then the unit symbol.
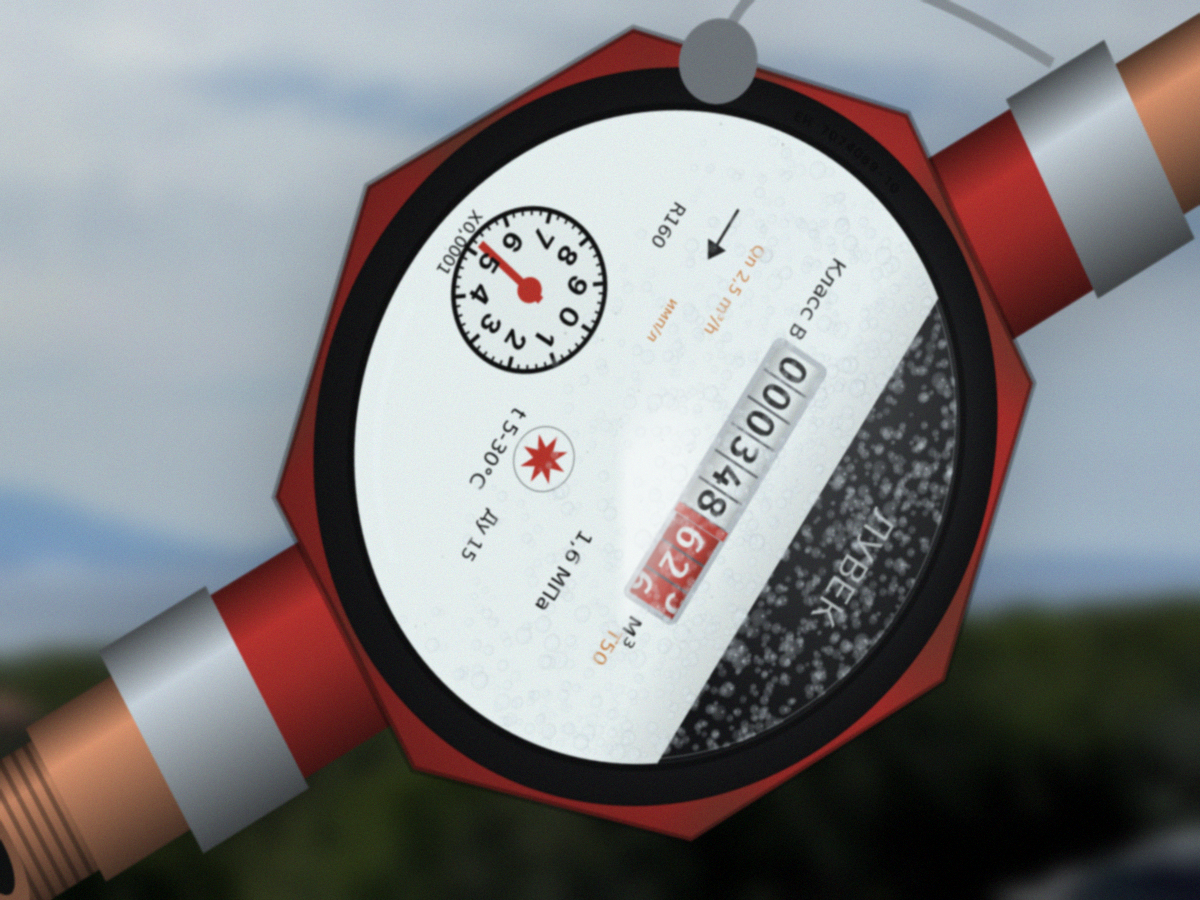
348.6255 m³
